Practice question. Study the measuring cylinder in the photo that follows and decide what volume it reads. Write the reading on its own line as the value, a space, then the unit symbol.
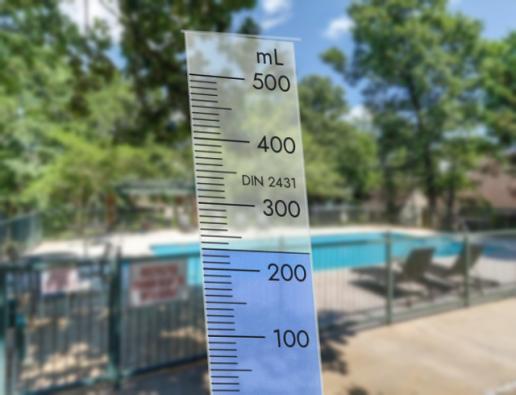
230 mL
